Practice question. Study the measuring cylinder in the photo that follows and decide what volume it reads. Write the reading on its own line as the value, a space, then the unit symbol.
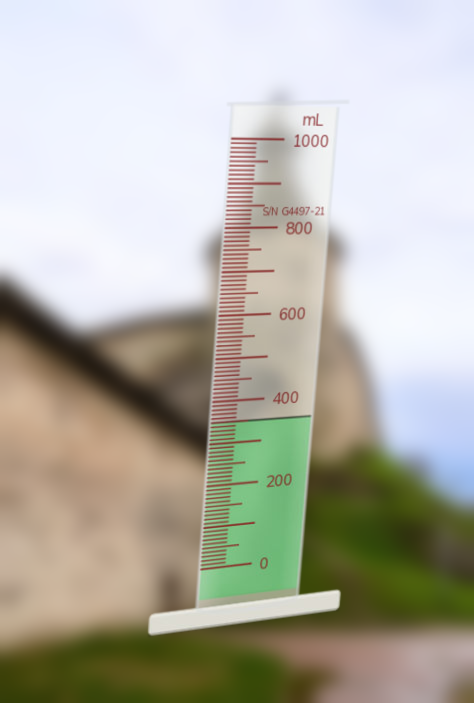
350 mL
